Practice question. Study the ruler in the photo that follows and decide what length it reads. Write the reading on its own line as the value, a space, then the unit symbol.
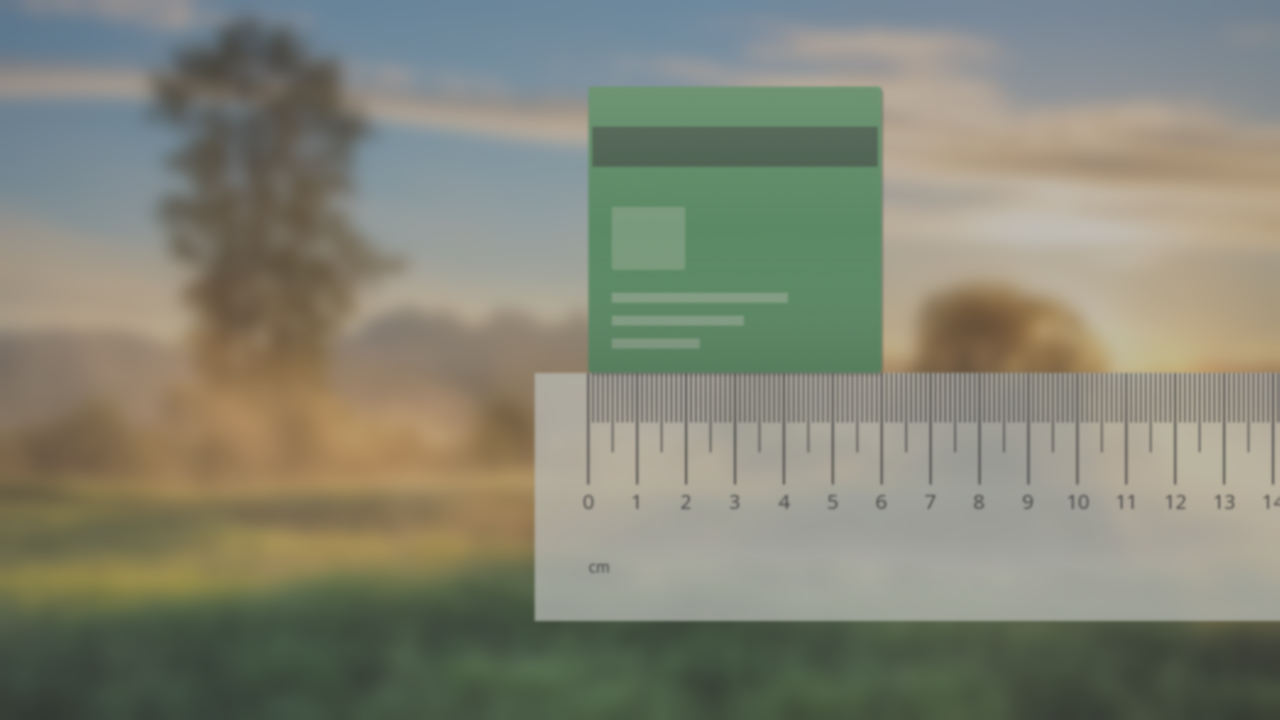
6 cm
